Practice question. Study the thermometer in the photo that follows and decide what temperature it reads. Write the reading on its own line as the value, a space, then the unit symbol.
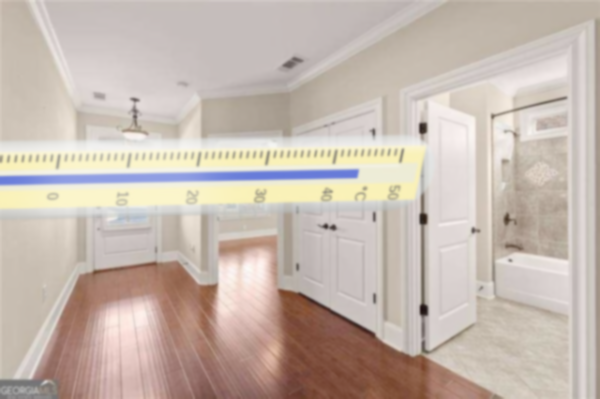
44 °C
